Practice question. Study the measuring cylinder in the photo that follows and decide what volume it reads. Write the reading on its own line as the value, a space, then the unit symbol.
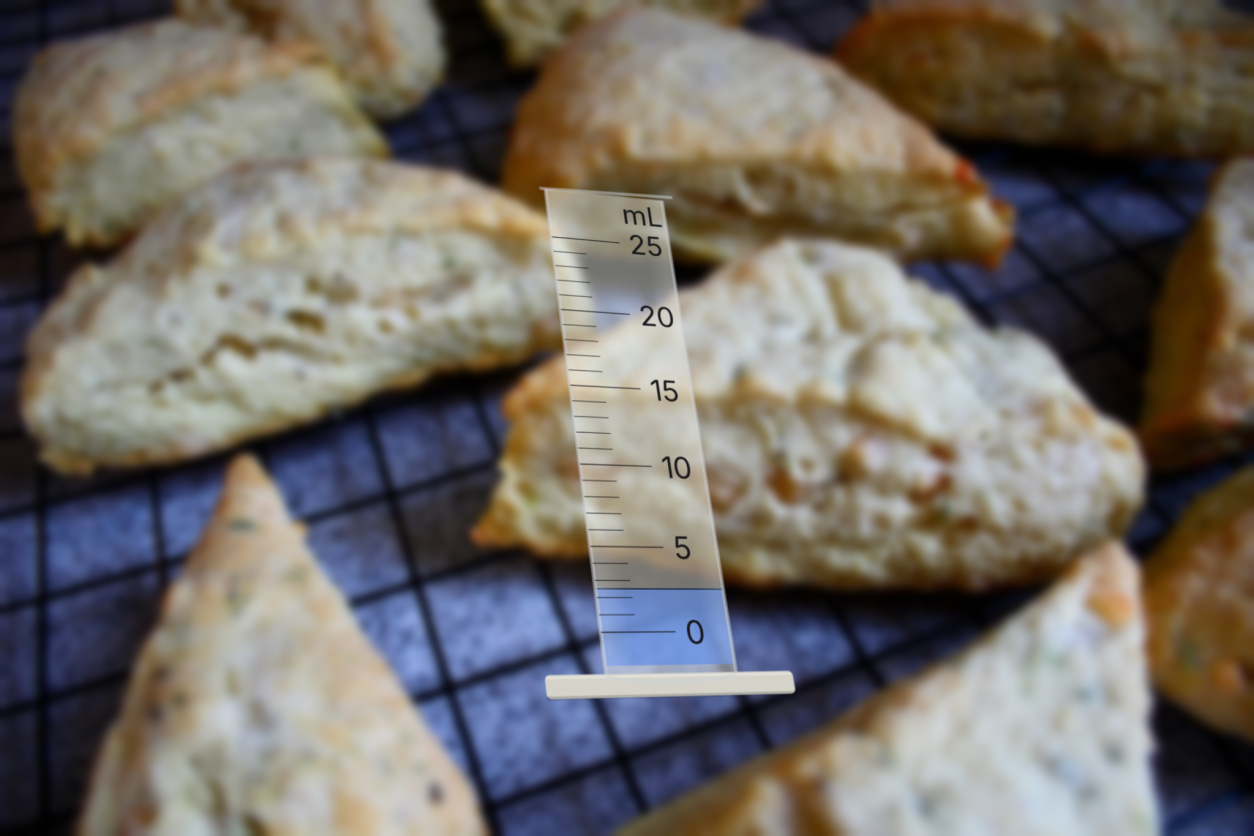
2.5 mL
